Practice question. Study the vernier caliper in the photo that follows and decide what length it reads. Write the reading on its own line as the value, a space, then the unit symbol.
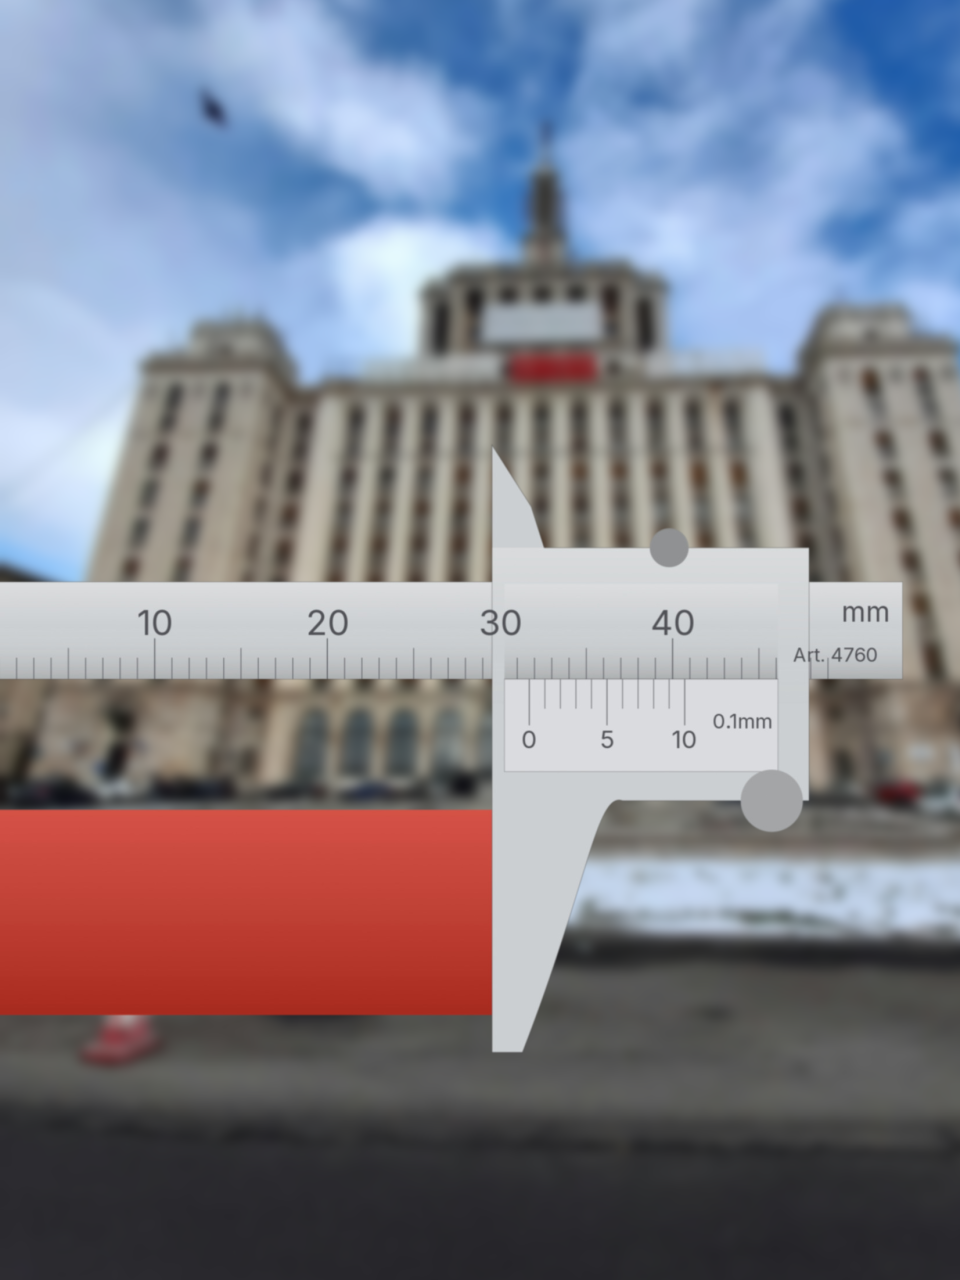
31.7 mm
